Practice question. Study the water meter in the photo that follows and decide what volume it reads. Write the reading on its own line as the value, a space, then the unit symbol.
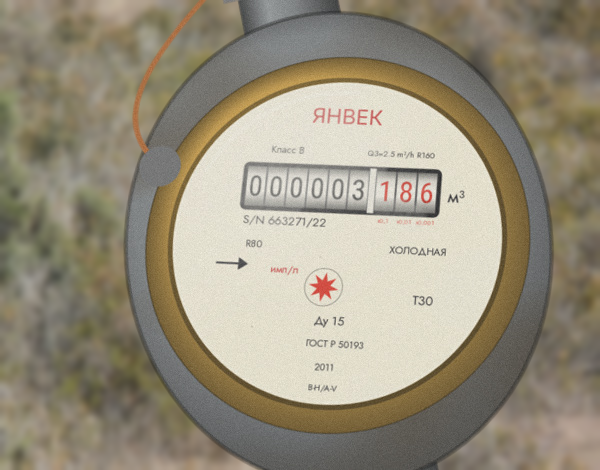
3.186 m³
